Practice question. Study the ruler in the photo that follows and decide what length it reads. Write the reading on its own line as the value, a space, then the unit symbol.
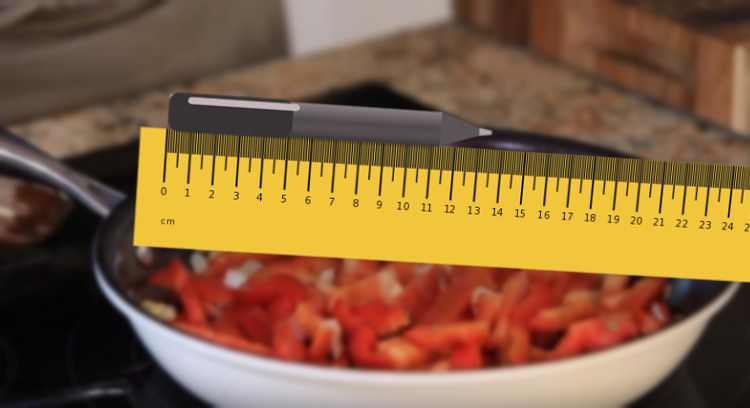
13.5 cm
